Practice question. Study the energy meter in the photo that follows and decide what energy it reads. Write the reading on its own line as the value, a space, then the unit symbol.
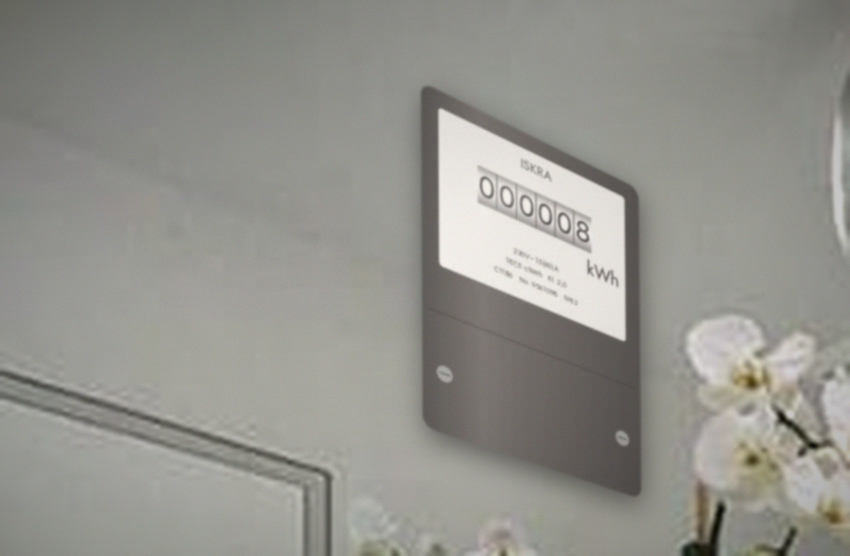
8 kWh
